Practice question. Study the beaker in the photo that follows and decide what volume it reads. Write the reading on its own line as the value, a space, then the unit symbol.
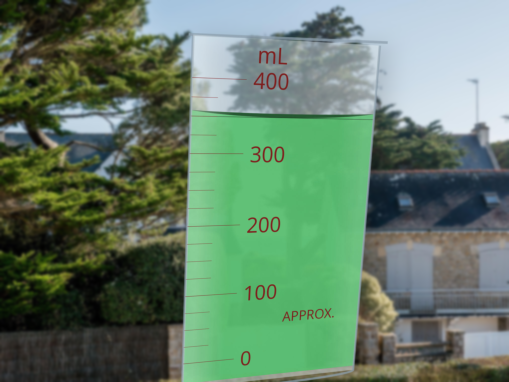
350 mL
